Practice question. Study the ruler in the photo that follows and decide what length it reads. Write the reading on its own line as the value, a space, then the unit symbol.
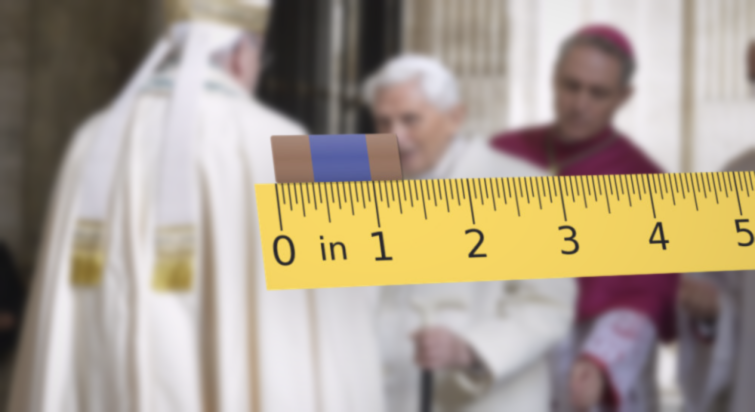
1.3125 in
